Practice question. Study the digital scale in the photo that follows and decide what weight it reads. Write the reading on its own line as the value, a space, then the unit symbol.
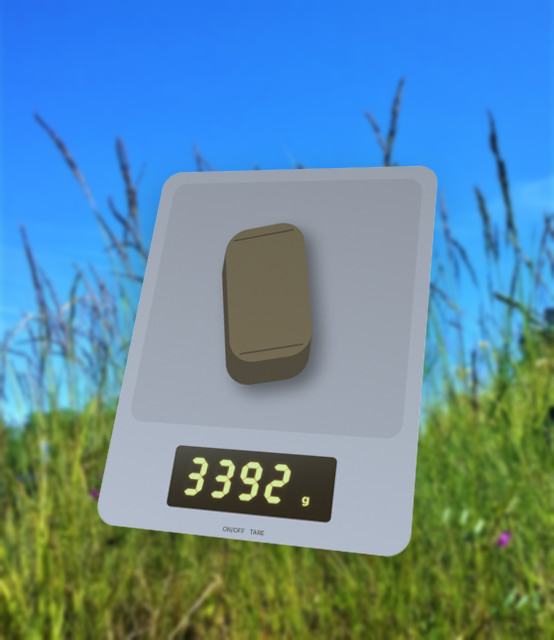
3392 g
